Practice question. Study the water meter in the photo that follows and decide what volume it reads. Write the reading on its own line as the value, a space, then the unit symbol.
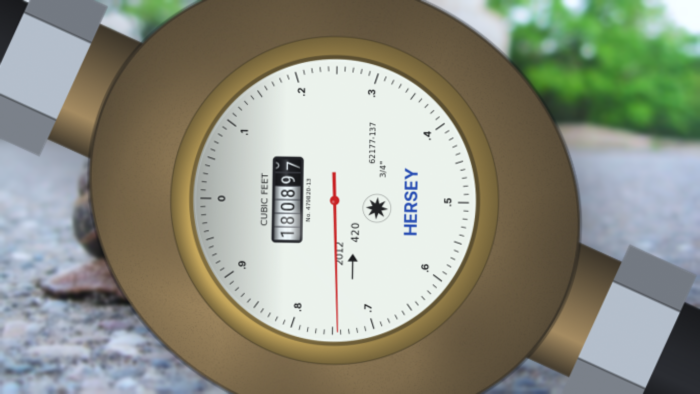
180896.74 ft³
